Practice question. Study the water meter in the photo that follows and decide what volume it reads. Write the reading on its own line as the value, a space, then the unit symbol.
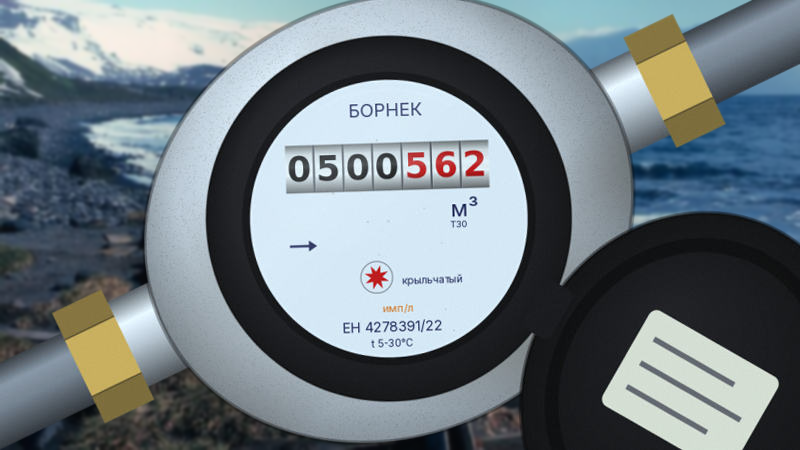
500.562 m³
